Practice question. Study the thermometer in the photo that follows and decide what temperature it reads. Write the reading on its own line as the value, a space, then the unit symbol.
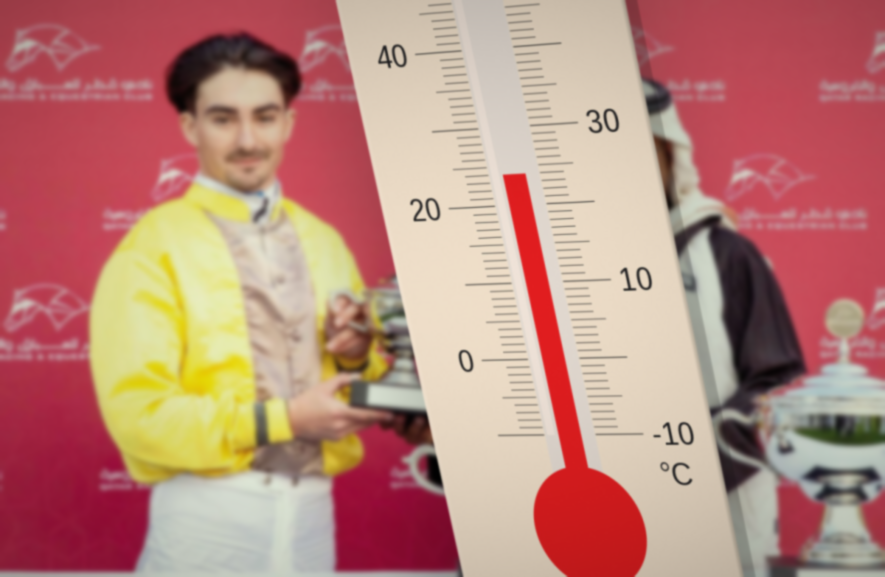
24 °C
